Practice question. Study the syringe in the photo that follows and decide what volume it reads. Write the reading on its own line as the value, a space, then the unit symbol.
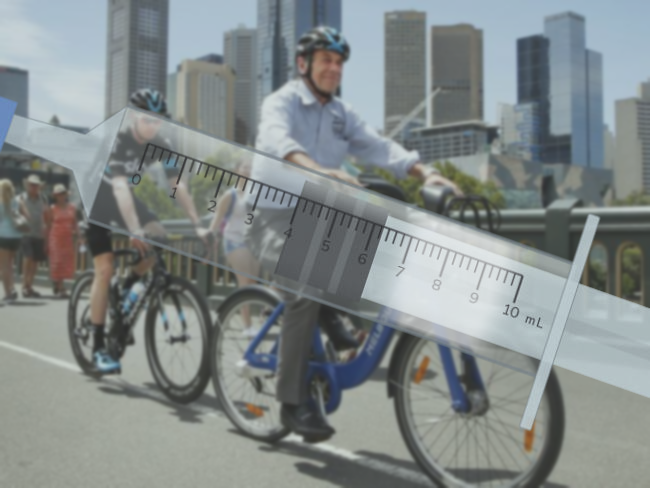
4 mL
